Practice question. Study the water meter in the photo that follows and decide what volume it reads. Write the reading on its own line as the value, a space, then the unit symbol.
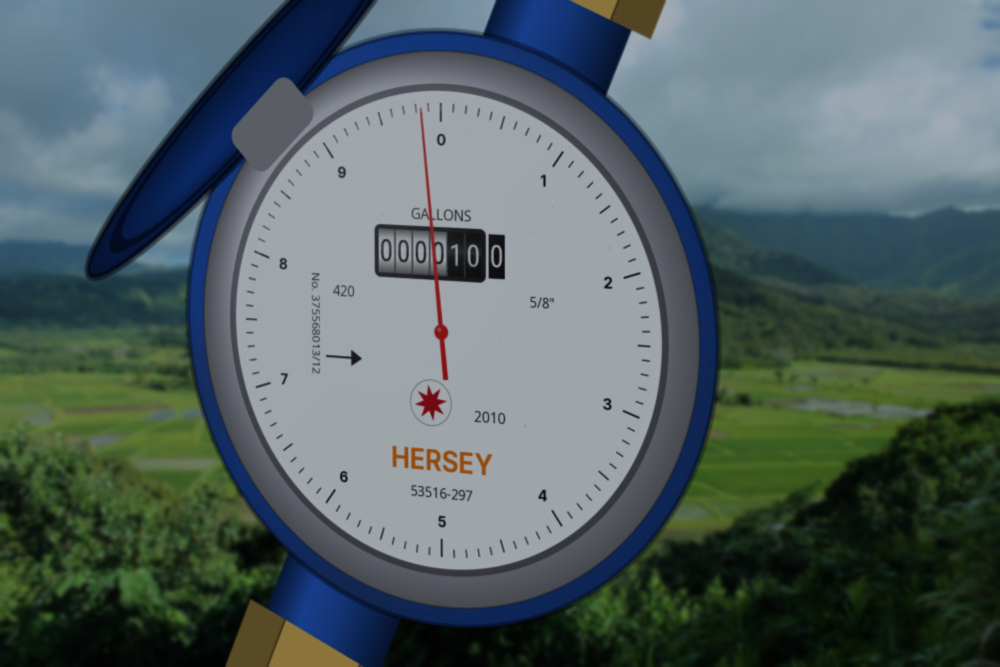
99.8 gal
